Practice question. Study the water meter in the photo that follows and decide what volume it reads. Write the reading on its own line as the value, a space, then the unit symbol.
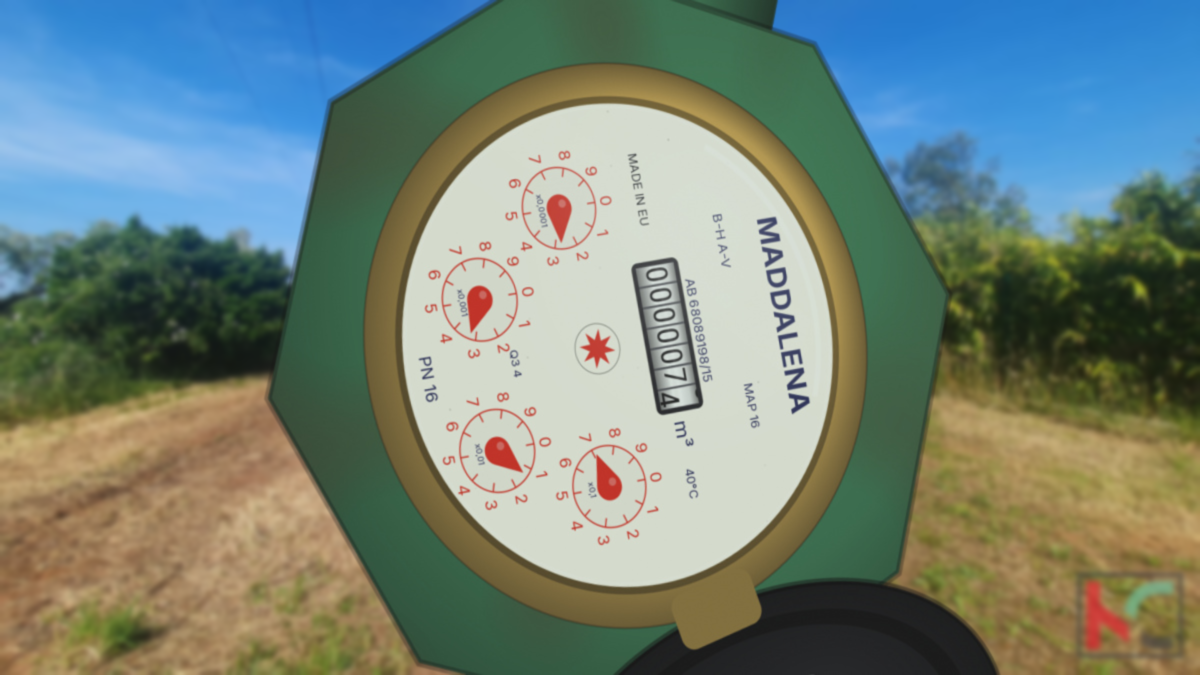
73.7132 m³
